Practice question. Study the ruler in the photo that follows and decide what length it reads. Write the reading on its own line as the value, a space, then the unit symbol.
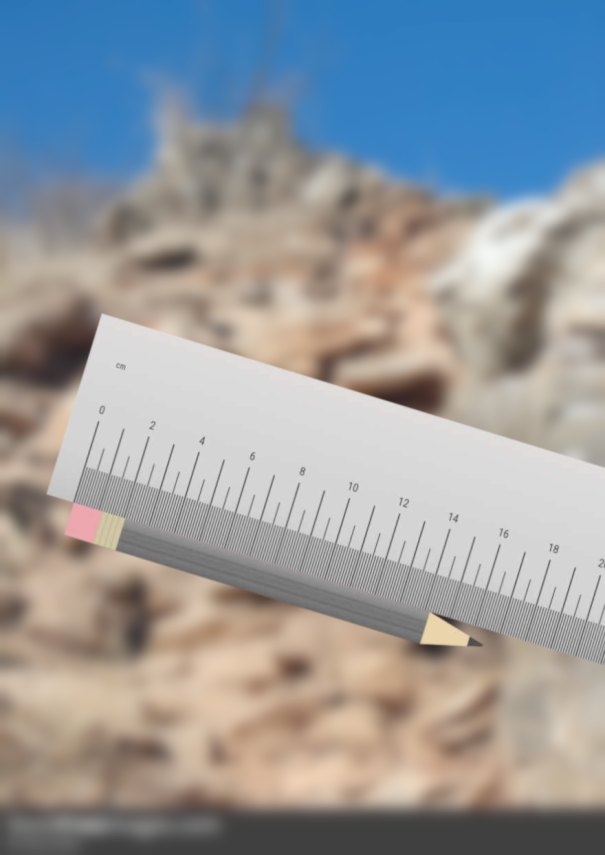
16.5 cm
